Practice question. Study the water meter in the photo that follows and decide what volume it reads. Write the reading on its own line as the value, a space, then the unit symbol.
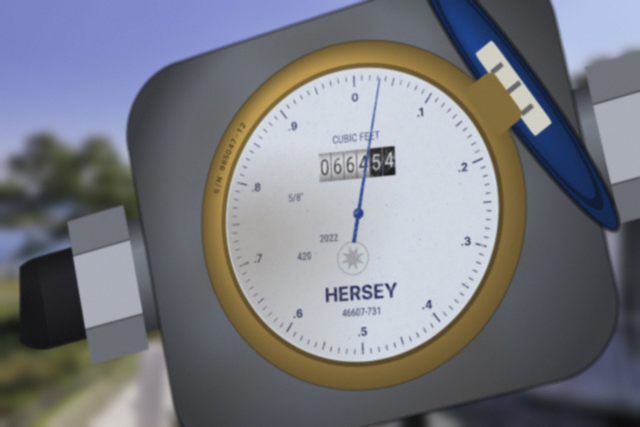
66454.03 ft³
